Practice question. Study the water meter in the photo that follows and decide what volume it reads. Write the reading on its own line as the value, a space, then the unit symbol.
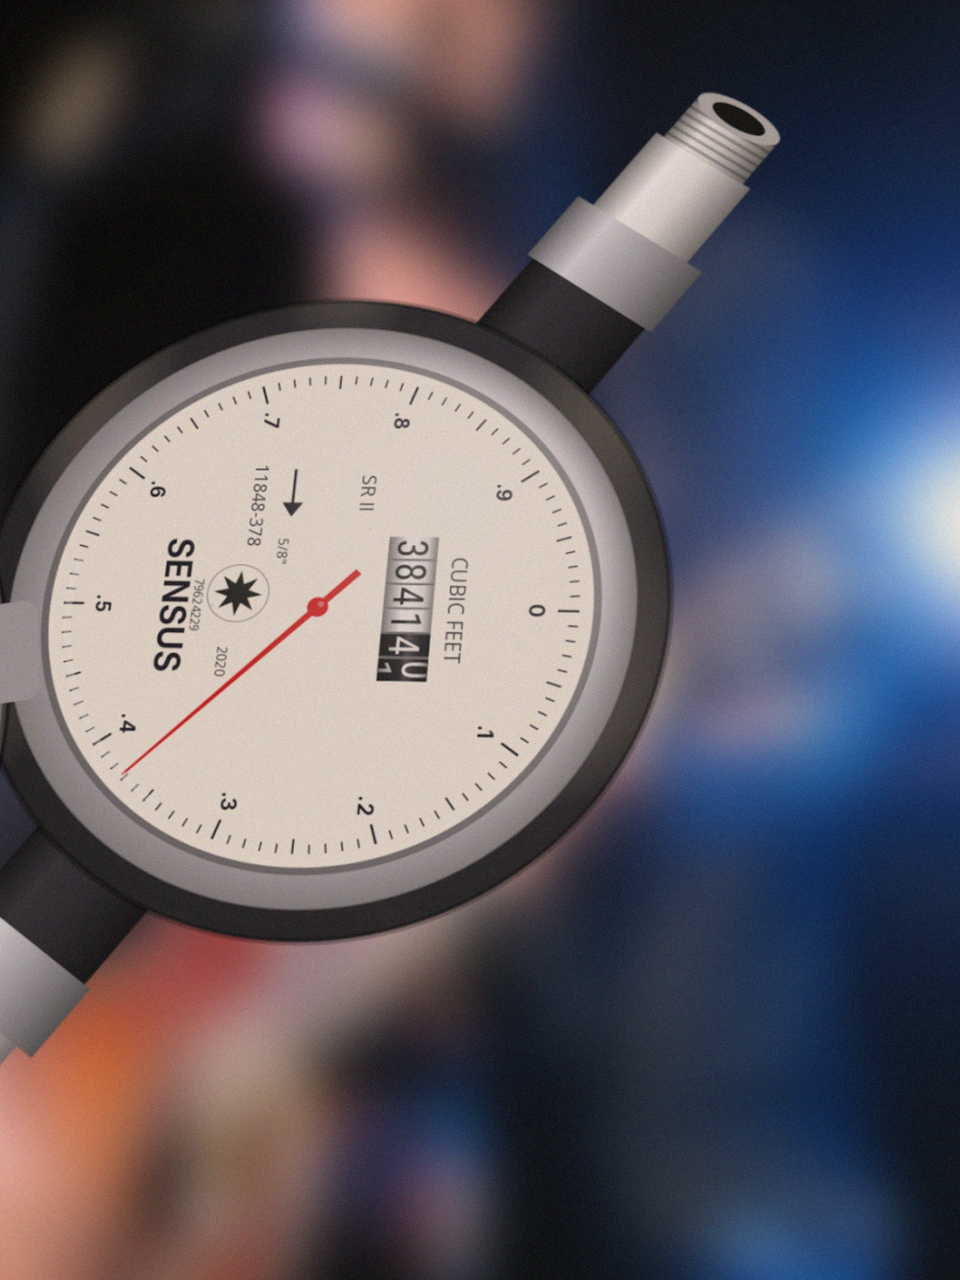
384140.37 ft³
